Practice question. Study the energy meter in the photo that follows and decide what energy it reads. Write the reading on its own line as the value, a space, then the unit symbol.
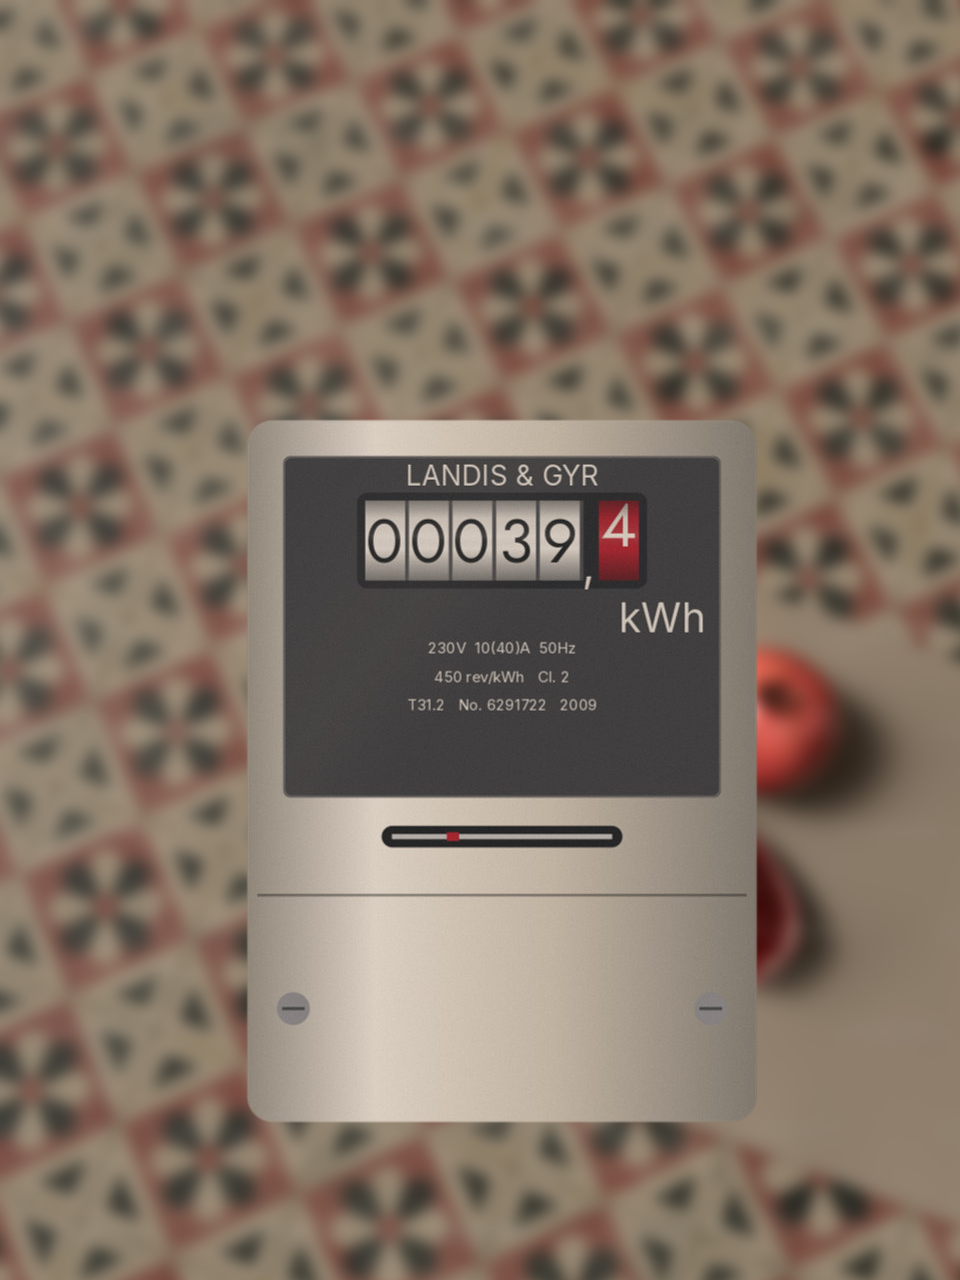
39.4 kWh
